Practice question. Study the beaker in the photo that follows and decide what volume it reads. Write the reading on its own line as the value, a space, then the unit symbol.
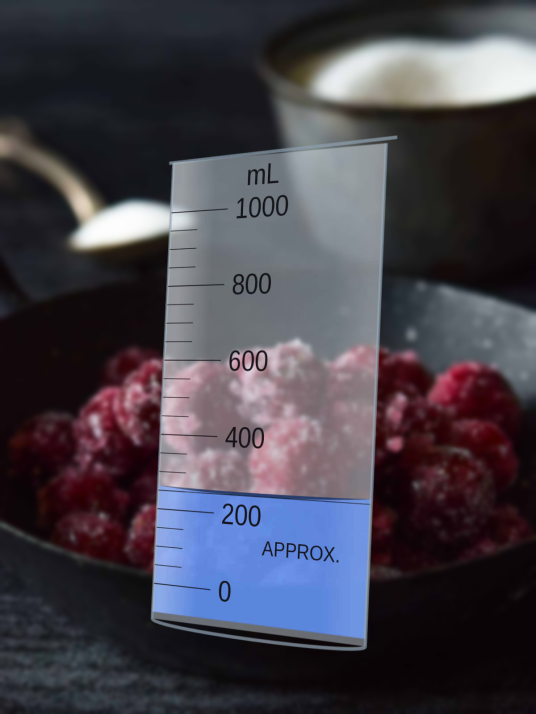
250 mL
